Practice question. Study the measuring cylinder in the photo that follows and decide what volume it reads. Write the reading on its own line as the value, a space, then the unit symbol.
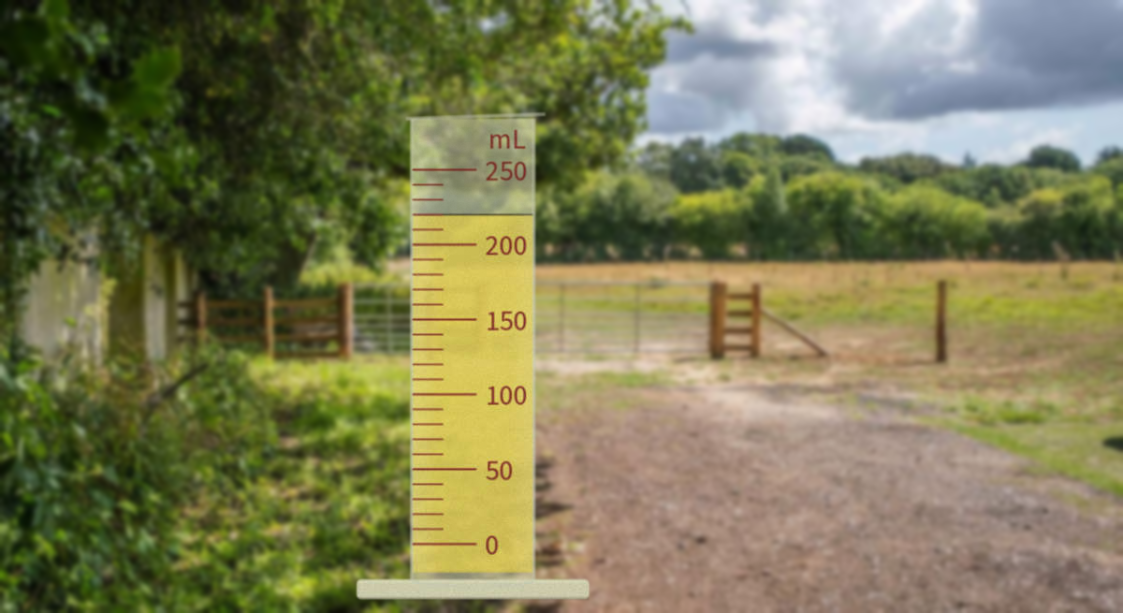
220 mL
